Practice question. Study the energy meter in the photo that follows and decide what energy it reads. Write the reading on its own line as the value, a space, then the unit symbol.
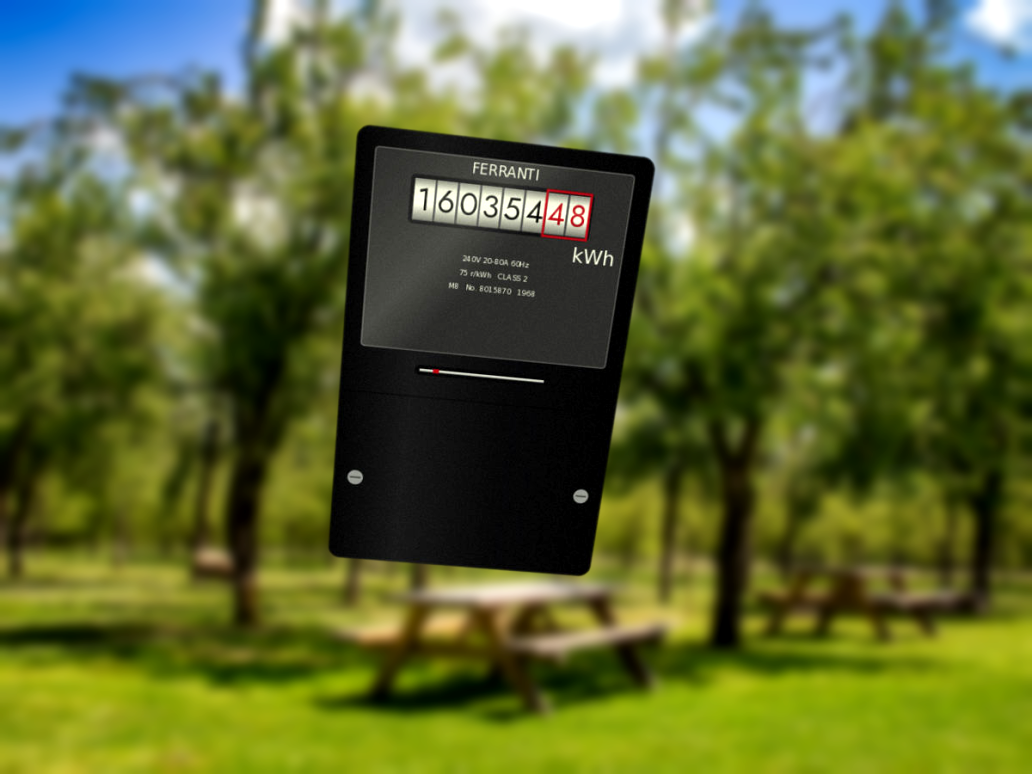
160354.48 kWh
